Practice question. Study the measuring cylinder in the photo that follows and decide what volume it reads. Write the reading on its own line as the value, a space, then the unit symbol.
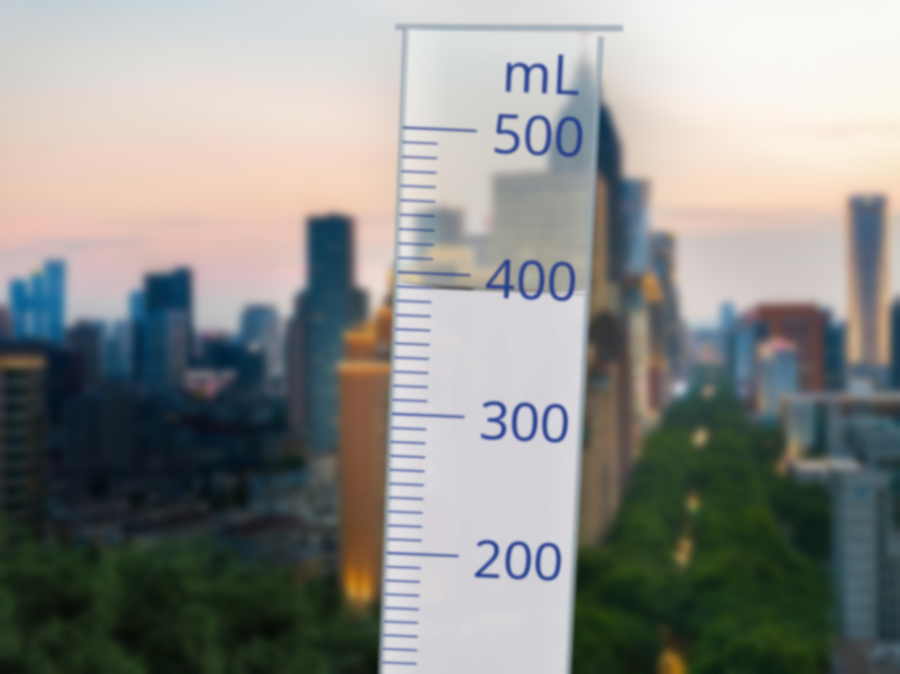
390 mL
